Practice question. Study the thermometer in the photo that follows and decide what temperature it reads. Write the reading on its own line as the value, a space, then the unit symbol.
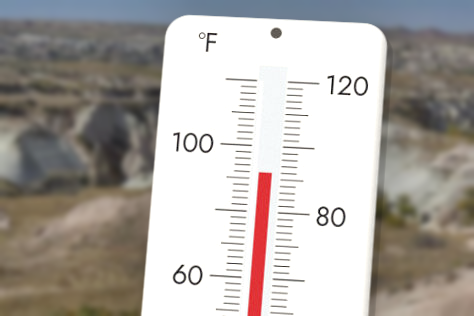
92 °F
